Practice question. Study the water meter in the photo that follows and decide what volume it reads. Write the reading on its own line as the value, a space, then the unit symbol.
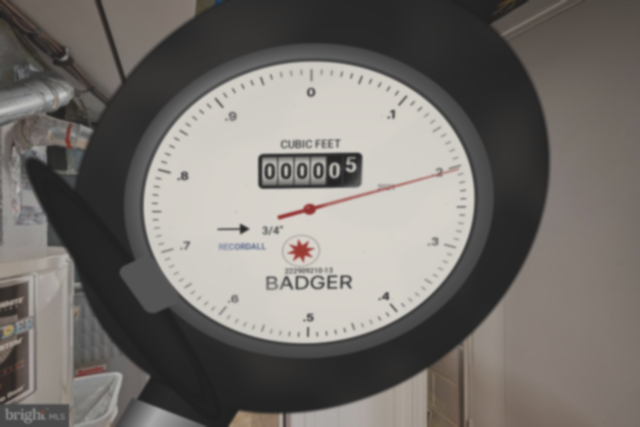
5.20 ft³
